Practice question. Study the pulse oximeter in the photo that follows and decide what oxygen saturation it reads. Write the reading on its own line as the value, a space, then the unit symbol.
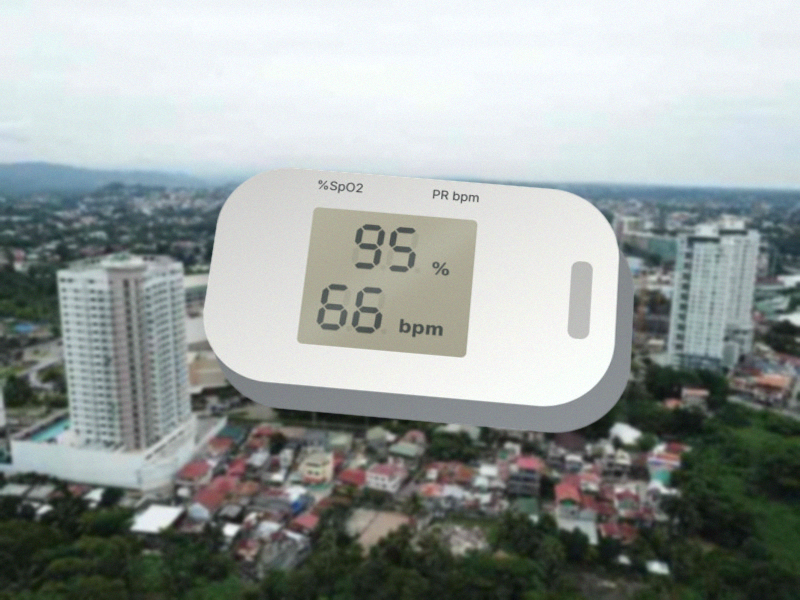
95 %
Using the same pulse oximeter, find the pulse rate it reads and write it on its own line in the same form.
66 bpm
